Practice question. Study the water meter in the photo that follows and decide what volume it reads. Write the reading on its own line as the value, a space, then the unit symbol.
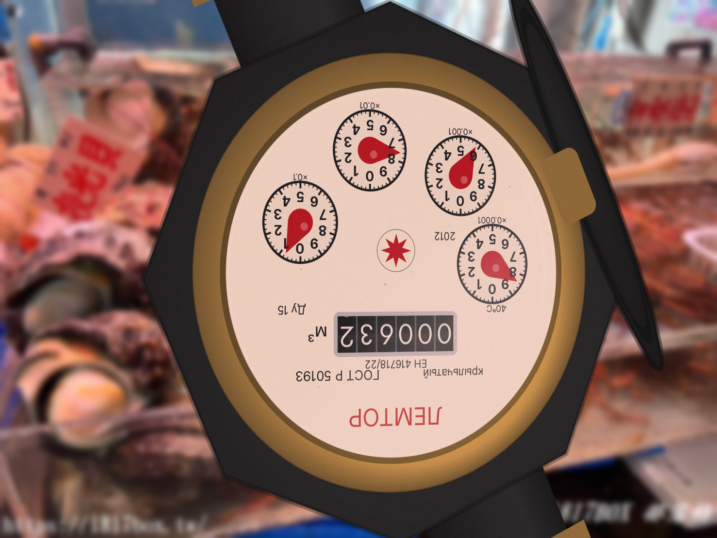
632.0758 m³
